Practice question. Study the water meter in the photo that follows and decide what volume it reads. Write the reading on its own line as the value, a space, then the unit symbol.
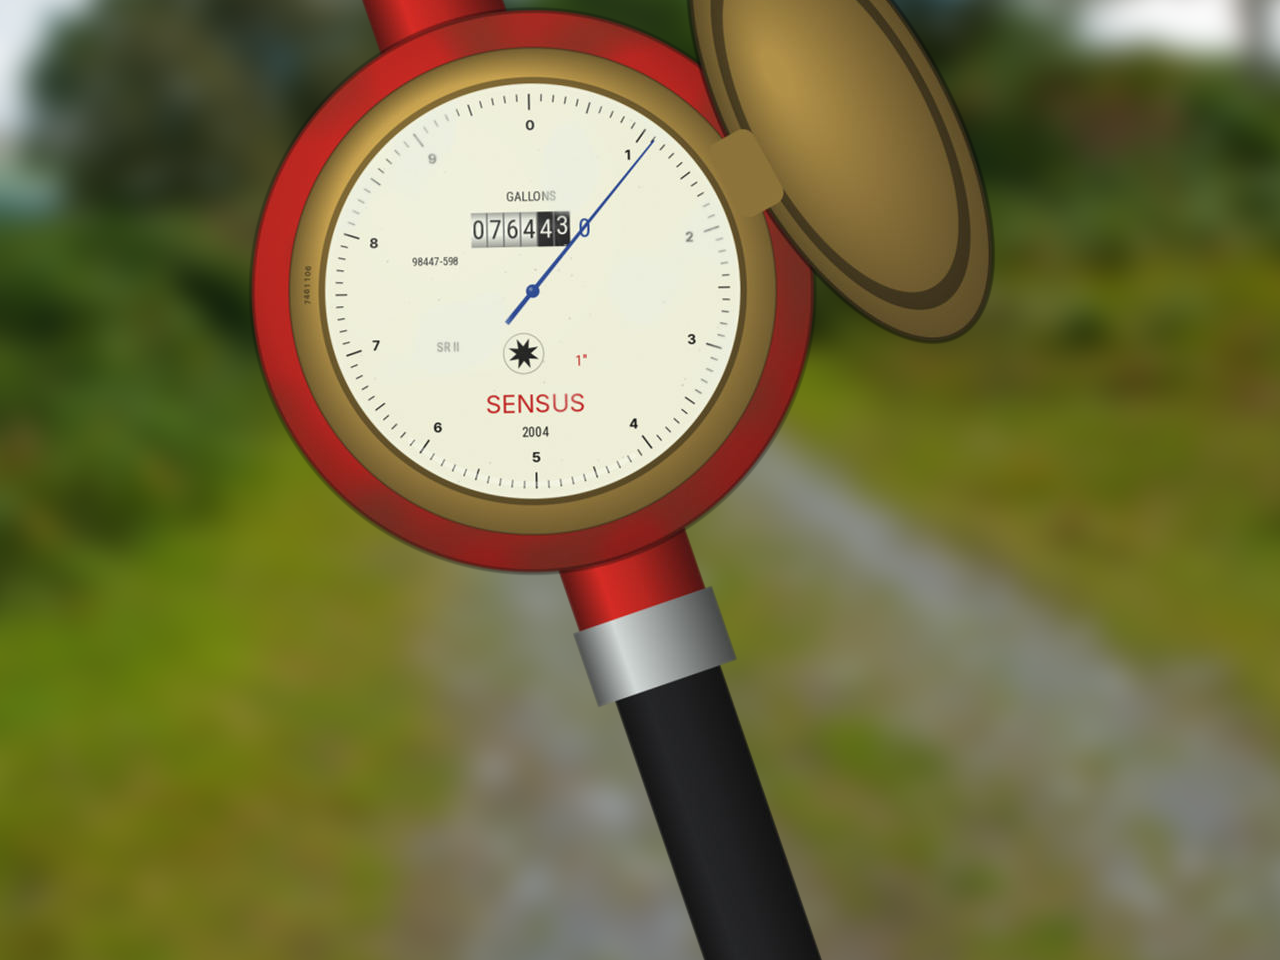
764431.1 gal
